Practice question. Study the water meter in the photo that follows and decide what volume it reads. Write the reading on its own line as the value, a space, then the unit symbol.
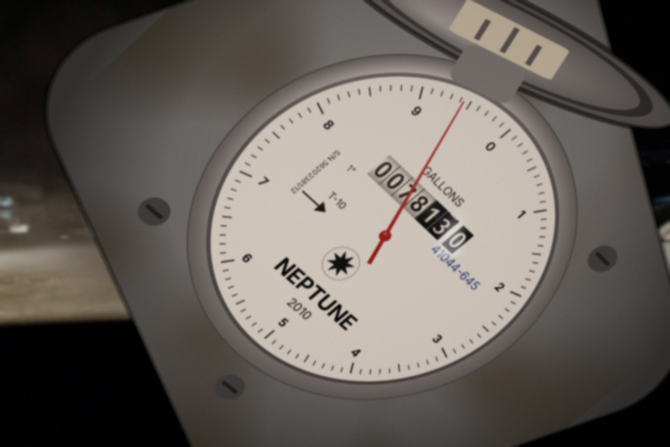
78129.4 gal
